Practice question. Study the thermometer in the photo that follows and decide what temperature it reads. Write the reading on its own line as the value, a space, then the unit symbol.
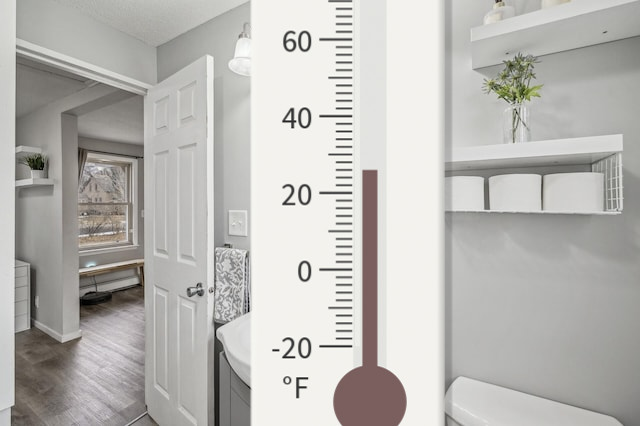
26 °F
